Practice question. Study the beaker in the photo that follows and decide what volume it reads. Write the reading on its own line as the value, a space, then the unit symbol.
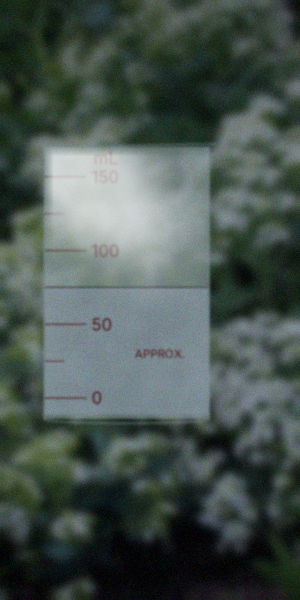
75 mL
